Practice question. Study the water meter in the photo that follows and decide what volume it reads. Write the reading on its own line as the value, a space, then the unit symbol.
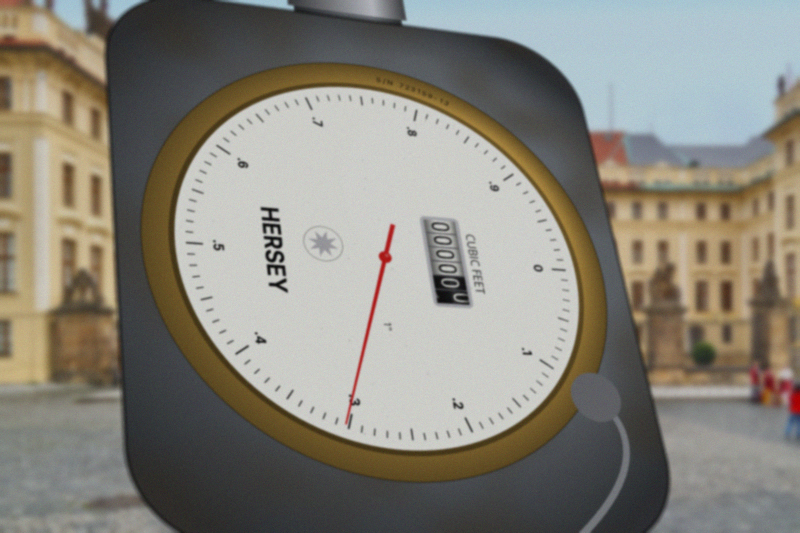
0.30 ft³
